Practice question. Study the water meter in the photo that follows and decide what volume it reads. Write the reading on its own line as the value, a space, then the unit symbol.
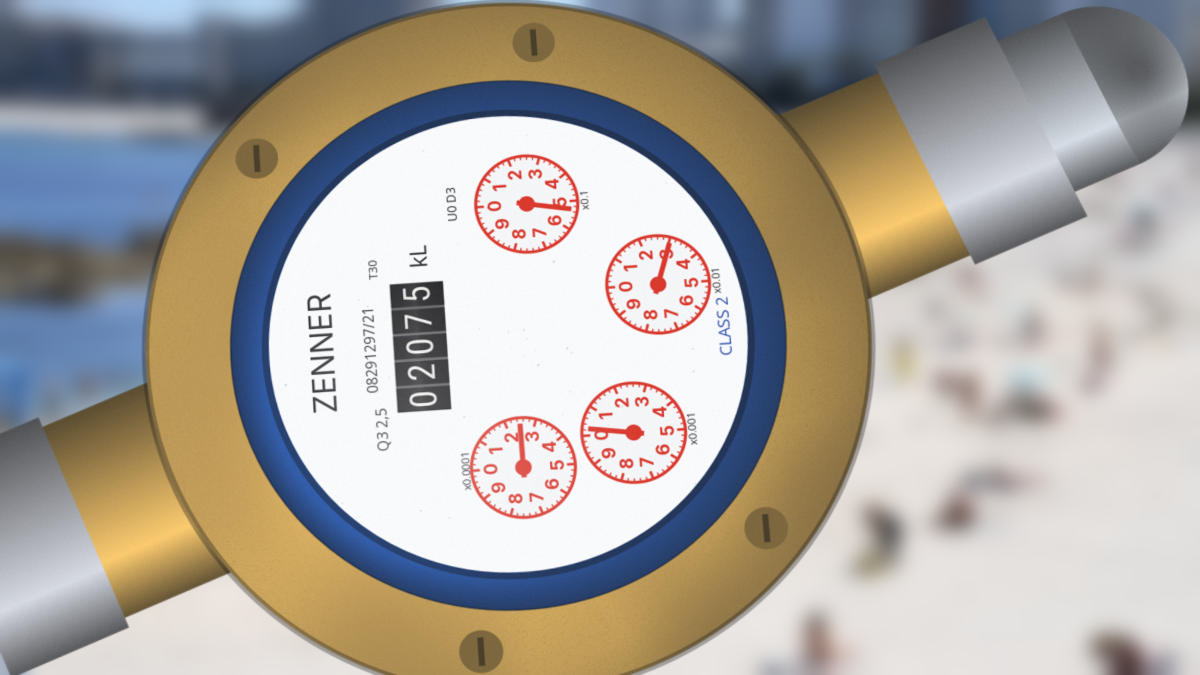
2075.5302 kL
